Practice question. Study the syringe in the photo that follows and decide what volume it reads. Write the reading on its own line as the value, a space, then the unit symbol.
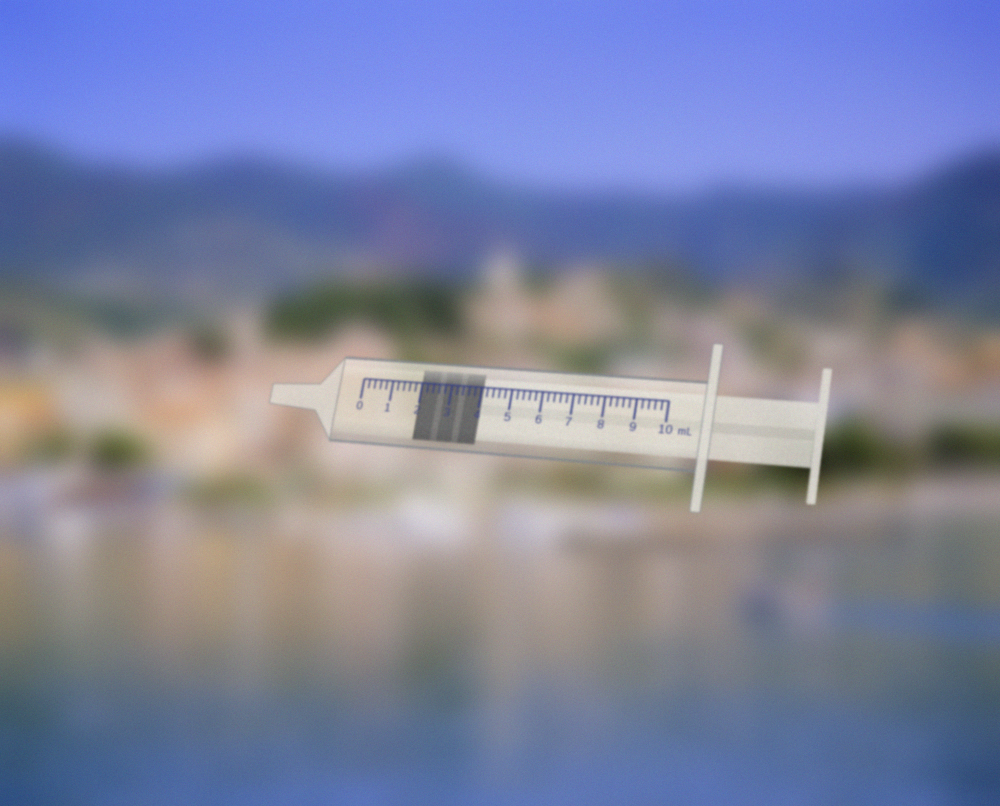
2 mL
